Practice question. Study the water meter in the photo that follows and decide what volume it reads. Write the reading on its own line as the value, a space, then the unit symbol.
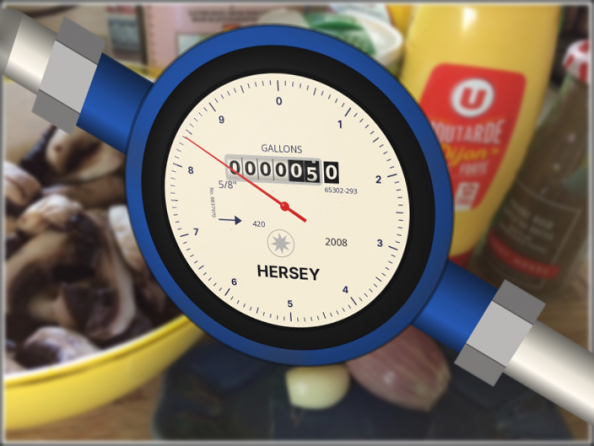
48.4 gal
